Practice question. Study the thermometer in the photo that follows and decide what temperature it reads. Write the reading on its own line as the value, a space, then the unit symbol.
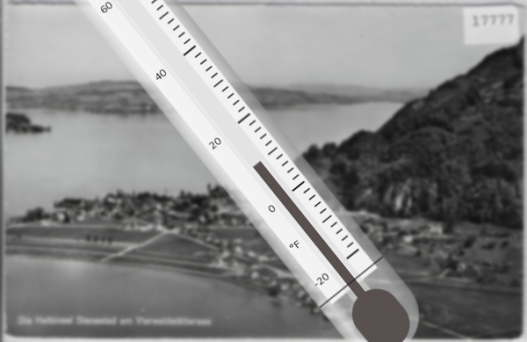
10 °F
